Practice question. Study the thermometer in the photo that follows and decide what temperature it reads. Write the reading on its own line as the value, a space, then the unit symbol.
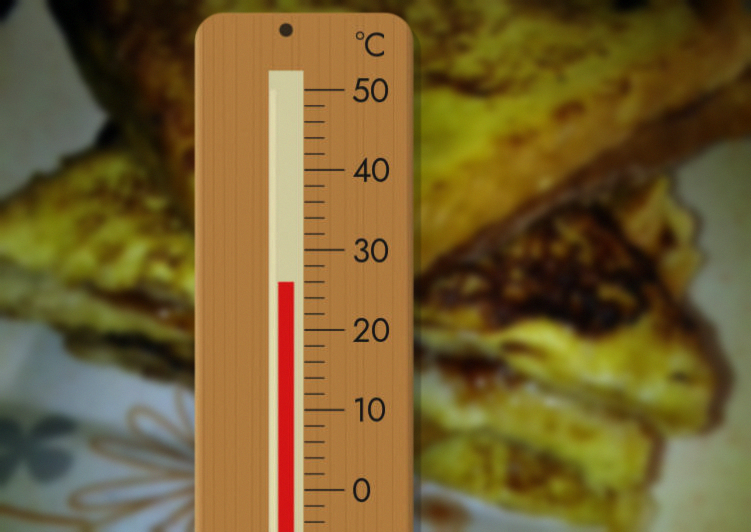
26 °C
